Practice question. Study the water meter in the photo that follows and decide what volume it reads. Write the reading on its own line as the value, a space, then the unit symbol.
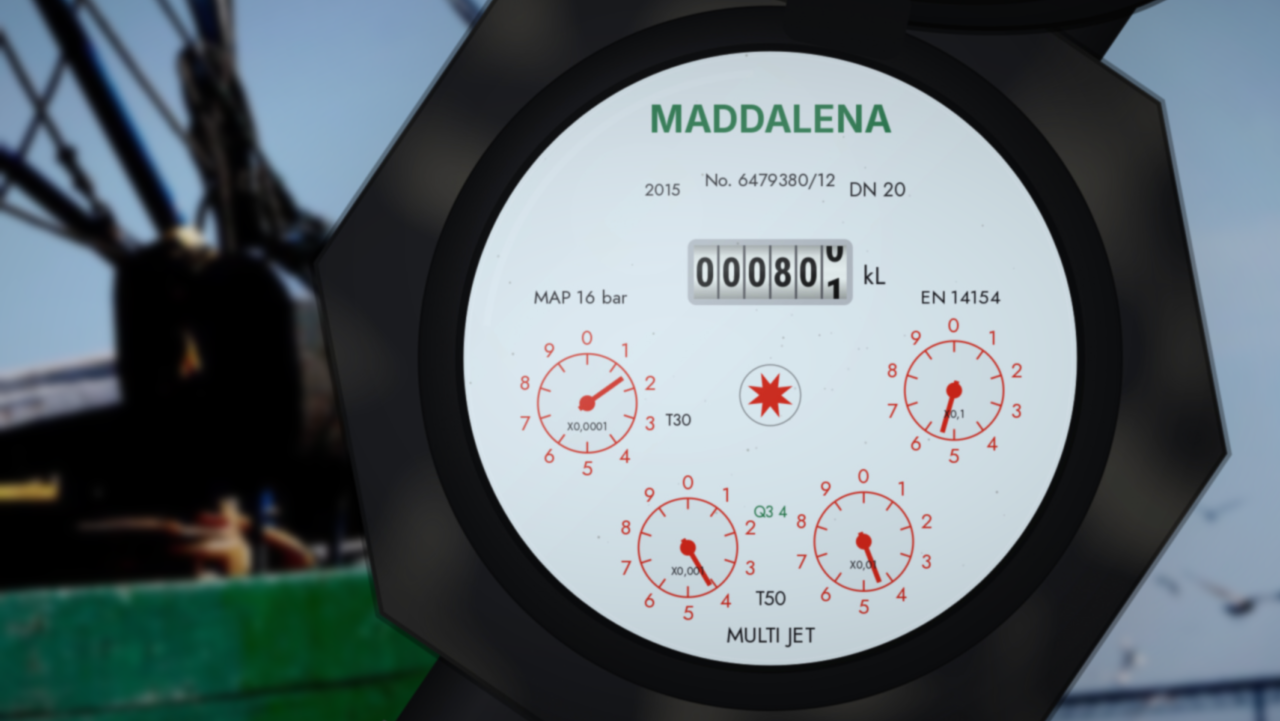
800.5441 kL
